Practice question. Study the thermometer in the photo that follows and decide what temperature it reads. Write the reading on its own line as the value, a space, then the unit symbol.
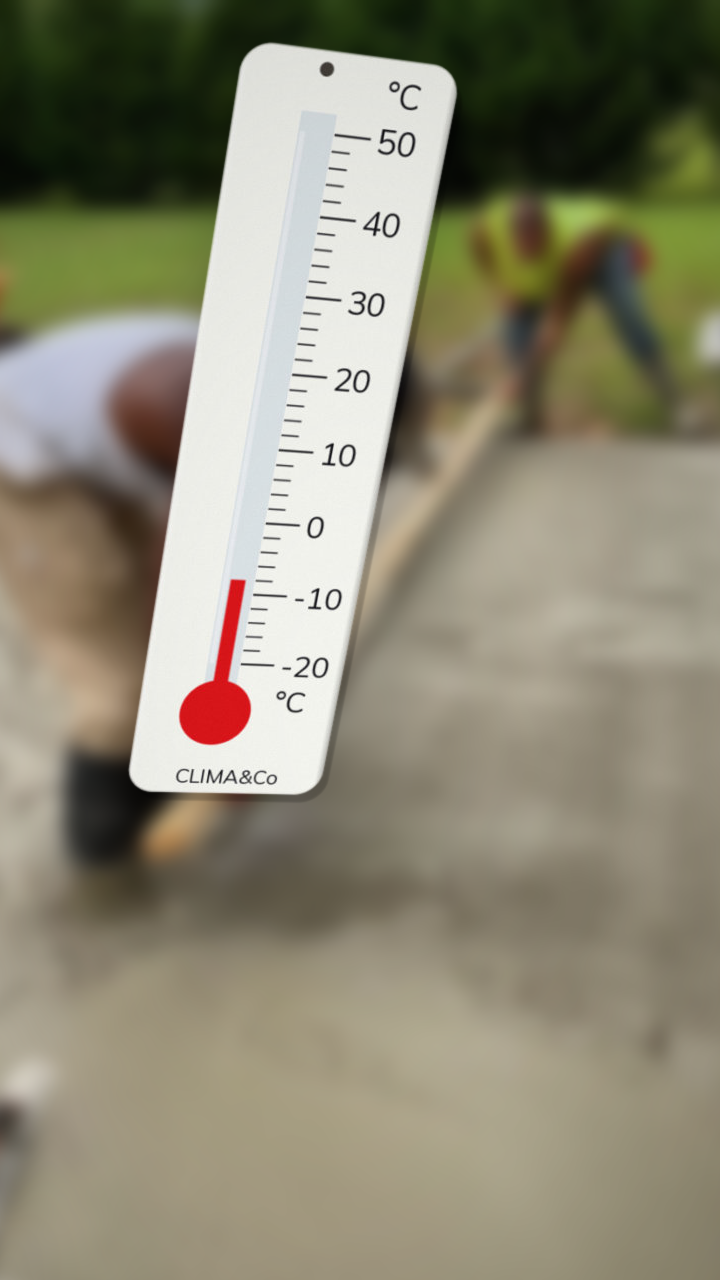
-8 °C
